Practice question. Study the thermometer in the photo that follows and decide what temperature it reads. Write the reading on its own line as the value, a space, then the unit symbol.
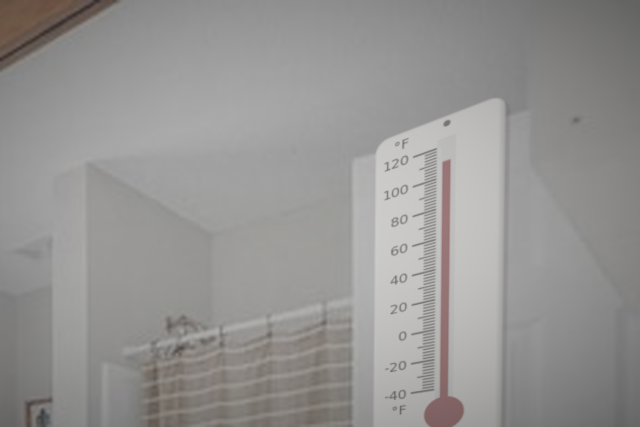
110 °F
